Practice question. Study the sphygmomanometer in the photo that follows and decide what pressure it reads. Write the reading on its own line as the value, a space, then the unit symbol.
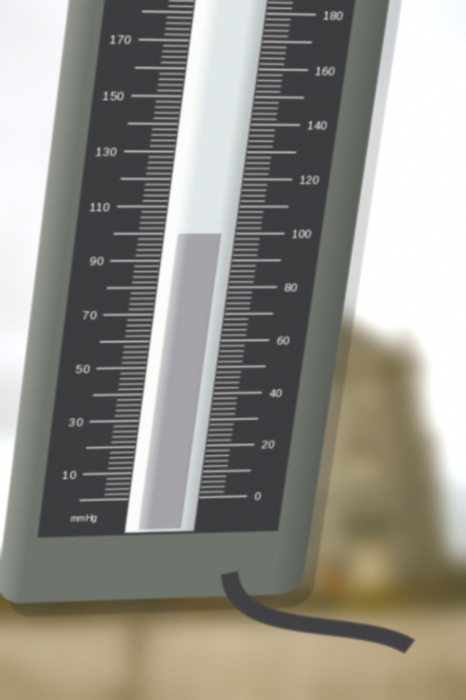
100 mmHg
